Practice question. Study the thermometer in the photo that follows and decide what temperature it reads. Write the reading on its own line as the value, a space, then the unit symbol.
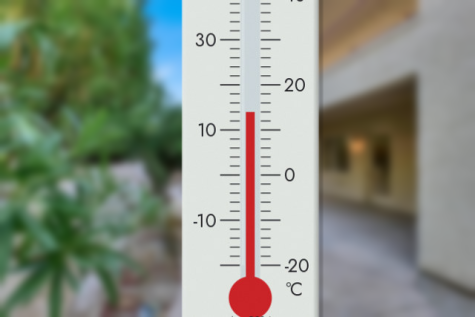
14 °C
